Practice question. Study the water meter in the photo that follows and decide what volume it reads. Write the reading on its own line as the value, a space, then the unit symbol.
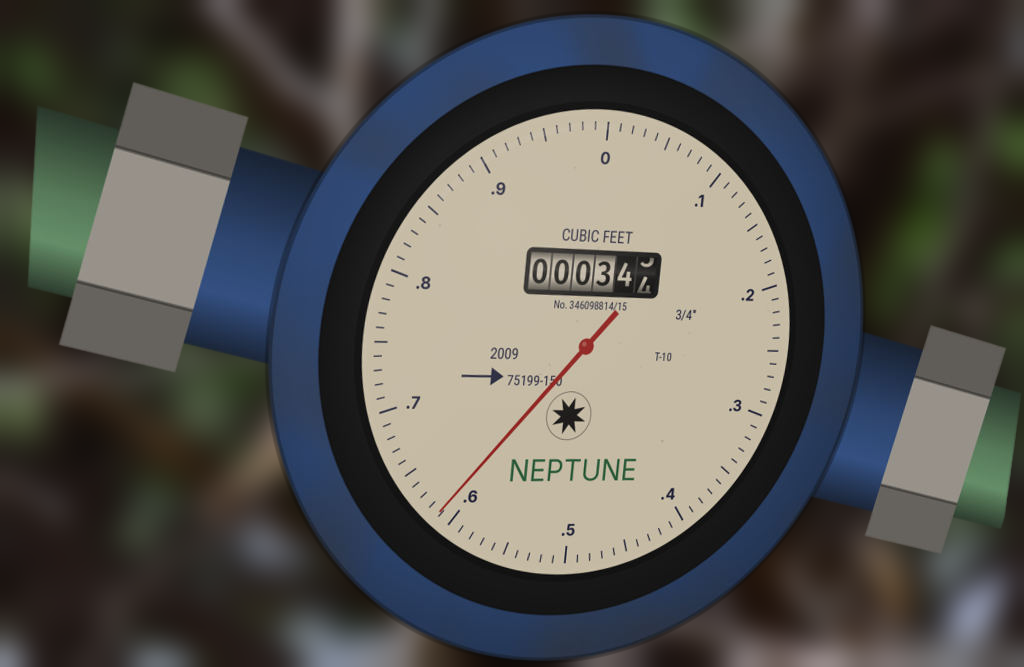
343.61 ft³
